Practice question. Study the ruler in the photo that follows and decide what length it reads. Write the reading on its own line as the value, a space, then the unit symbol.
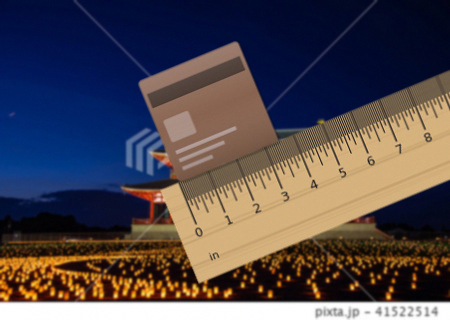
3.5 in
